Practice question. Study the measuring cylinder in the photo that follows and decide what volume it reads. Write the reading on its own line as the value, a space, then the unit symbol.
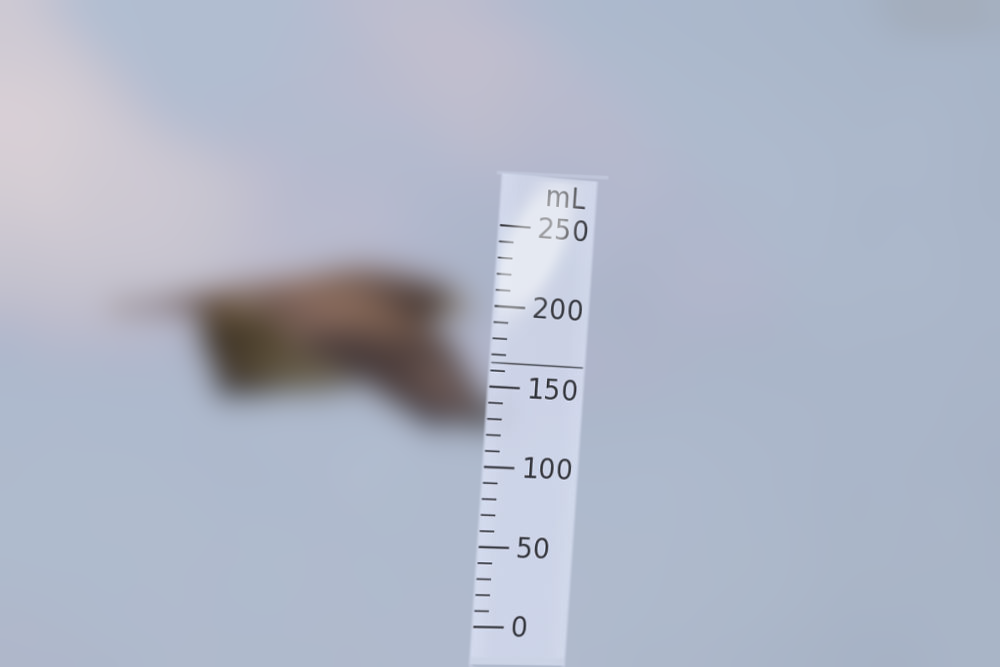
165 mL
